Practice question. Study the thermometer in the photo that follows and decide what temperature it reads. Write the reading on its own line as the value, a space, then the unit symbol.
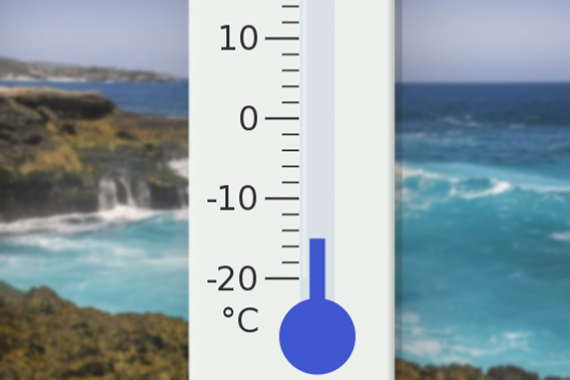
-15 °C
